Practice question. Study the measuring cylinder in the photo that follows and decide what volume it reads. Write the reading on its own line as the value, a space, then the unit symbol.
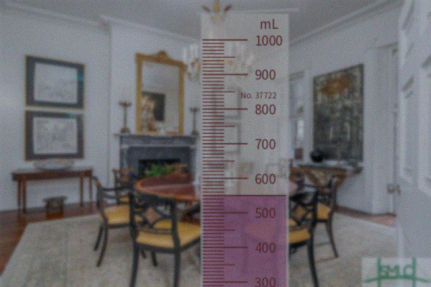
550 mL
